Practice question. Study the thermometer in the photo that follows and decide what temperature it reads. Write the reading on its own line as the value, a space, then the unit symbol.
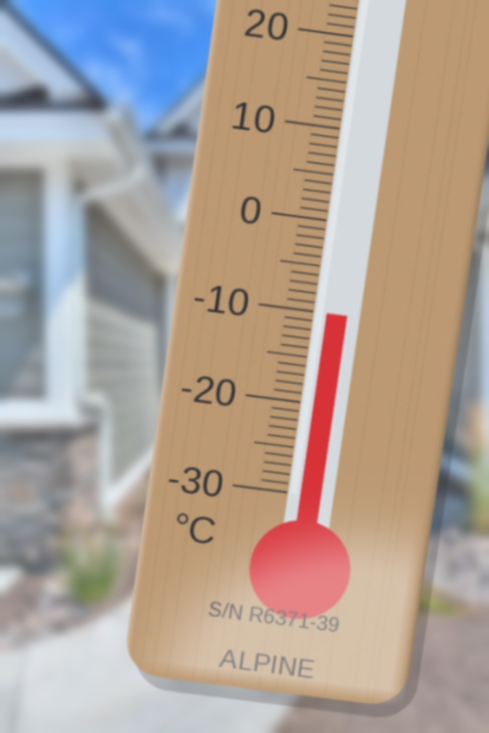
-10 °C
